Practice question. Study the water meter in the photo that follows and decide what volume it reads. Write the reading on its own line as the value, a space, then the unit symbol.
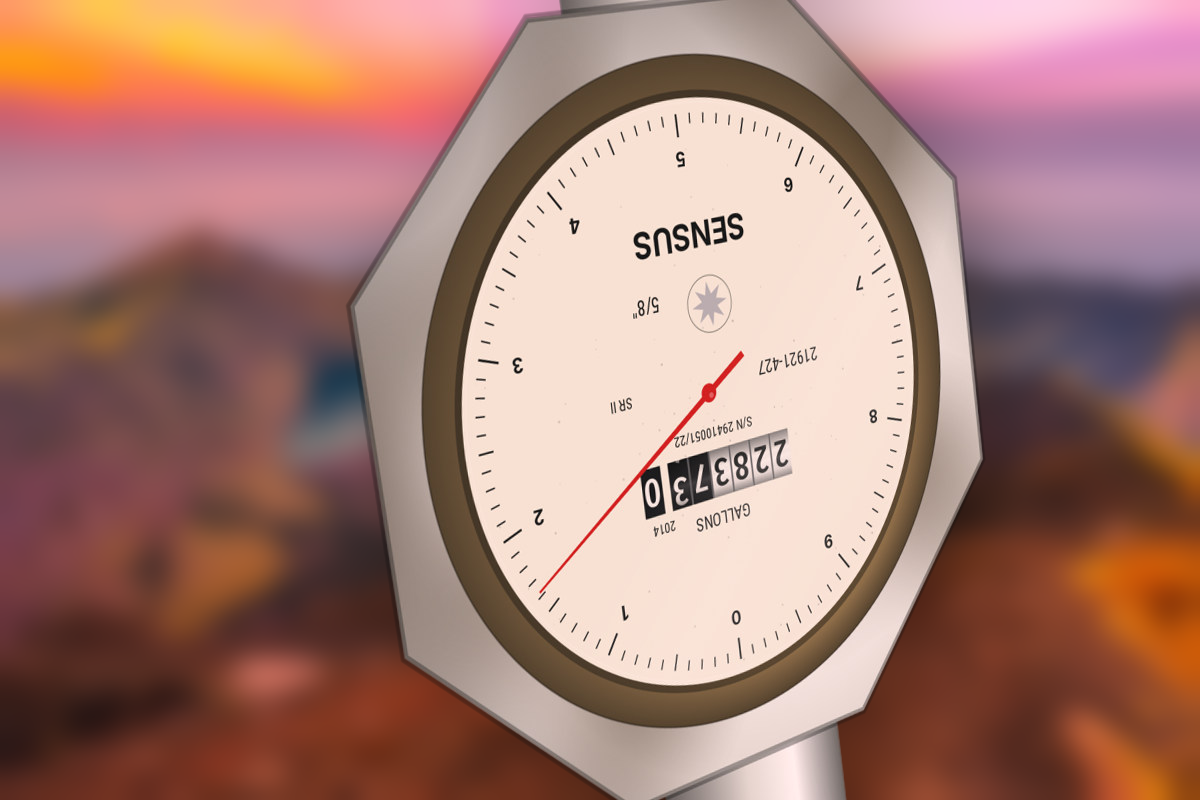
2283731.6 gal
